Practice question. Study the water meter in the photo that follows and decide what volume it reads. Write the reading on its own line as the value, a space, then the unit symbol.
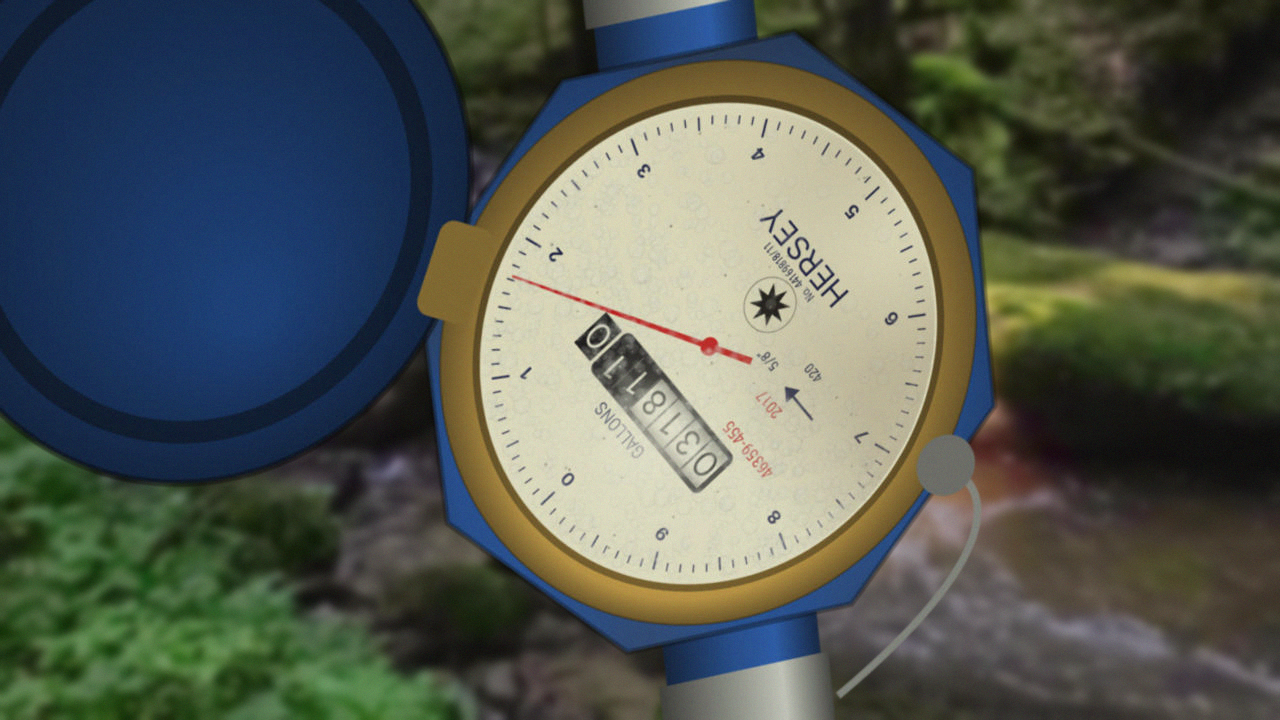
318111.7 gal
